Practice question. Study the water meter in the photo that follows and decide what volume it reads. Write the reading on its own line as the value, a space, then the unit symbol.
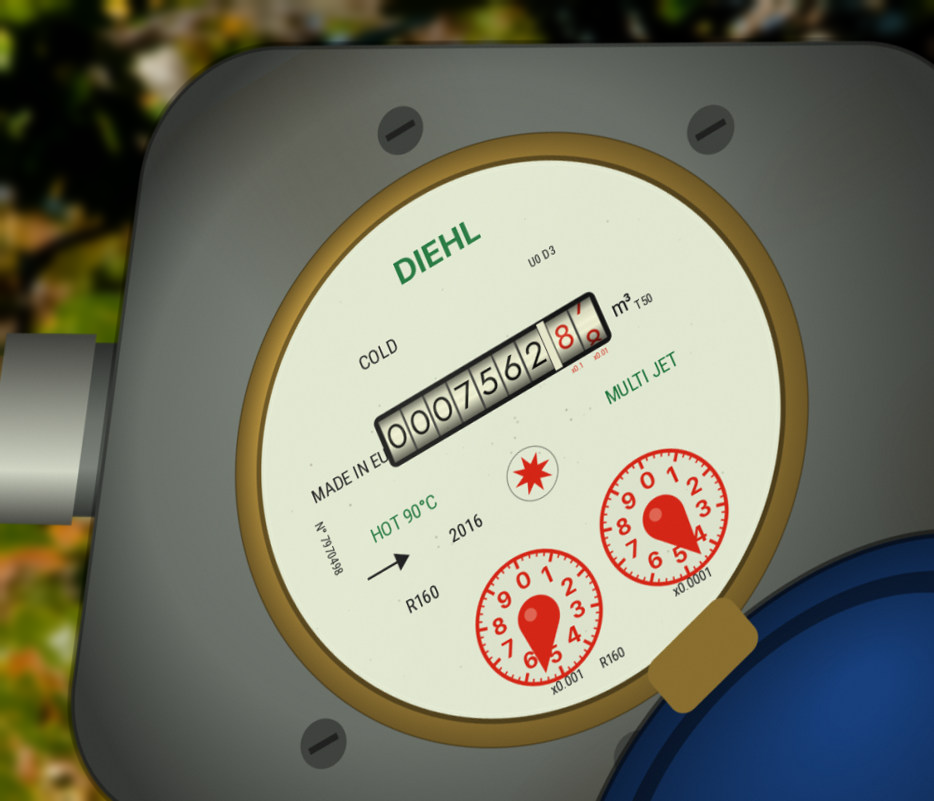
7562.8754 m³
